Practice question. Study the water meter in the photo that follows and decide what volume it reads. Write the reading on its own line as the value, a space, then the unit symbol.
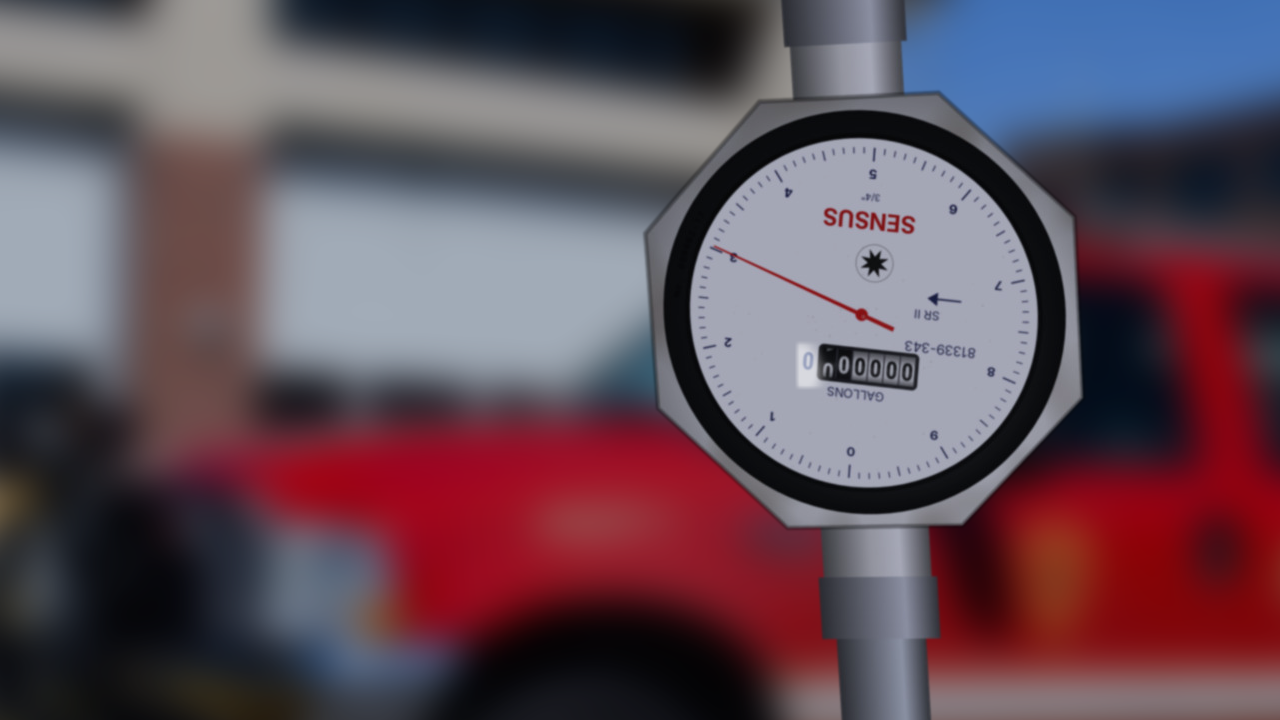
3.0 gal
